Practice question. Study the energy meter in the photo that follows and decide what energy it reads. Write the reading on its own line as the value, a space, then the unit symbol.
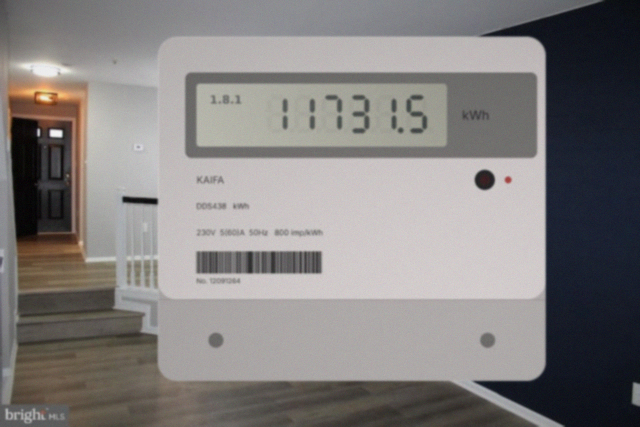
11731.5 kWh
